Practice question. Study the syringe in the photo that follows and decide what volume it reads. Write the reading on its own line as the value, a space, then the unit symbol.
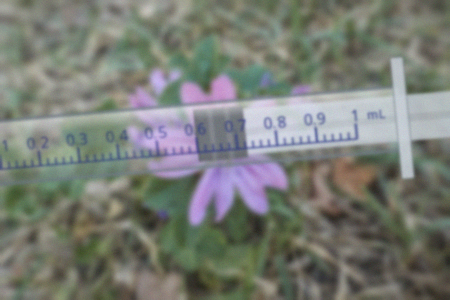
0.6 mL
